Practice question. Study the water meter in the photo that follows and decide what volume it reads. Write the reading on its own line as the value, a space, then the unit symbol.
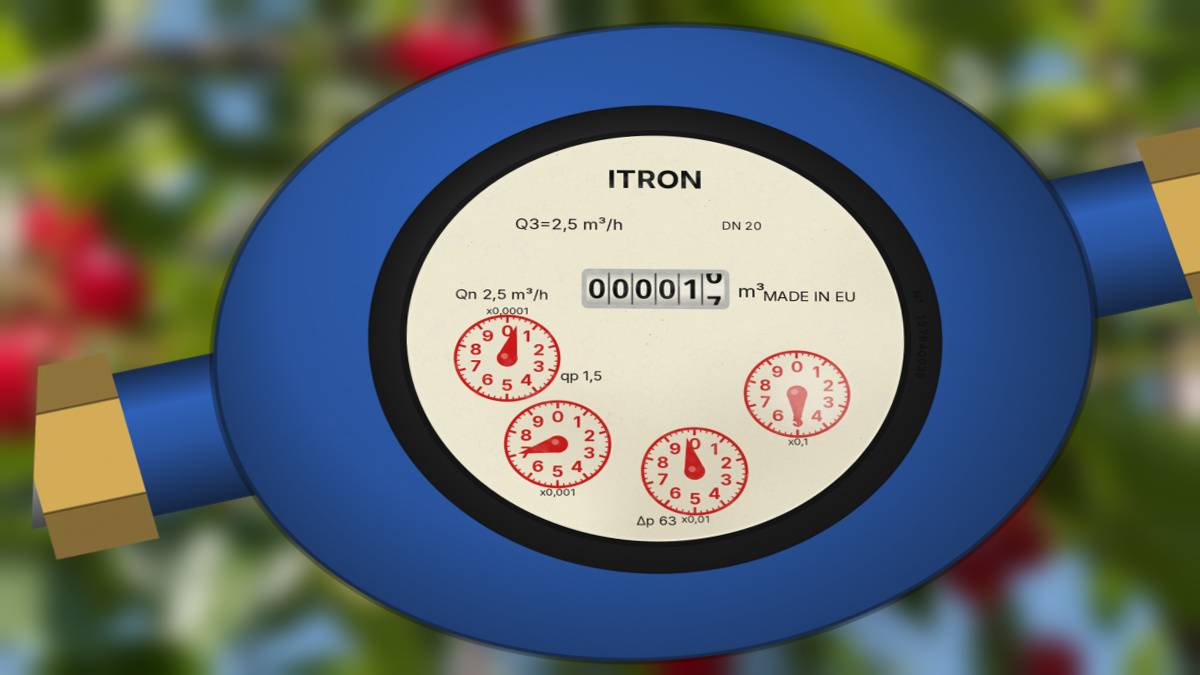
16.4970 m³
